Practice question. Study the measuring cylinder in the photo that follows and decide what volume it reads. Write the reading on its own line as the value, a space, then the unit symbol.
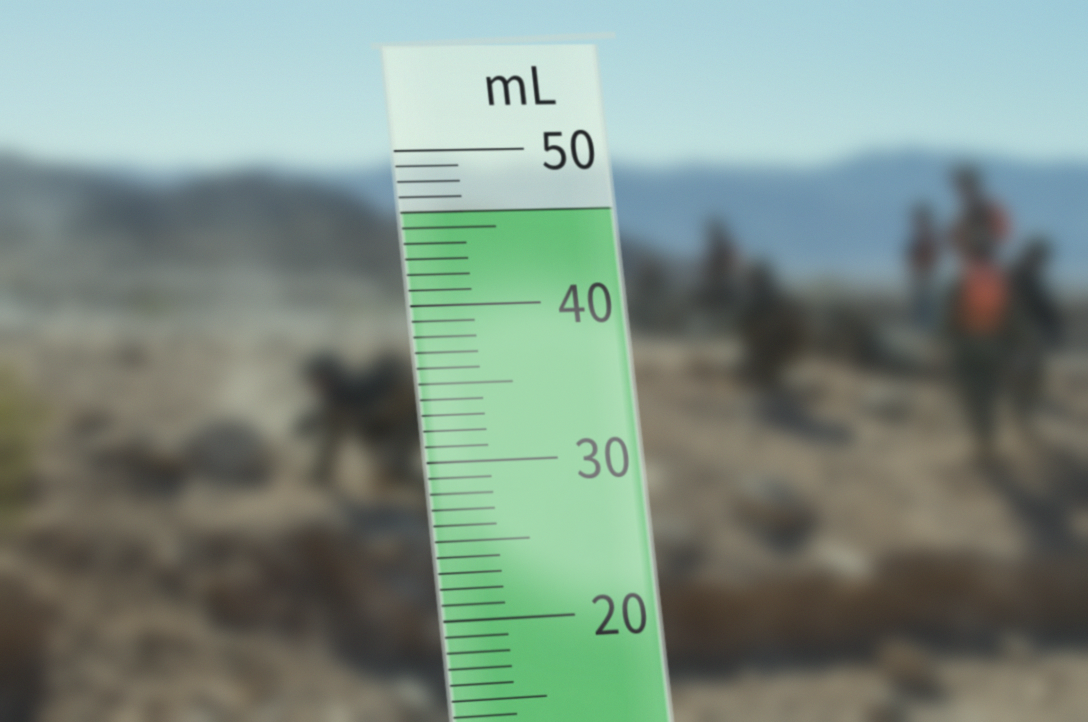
46 mL
